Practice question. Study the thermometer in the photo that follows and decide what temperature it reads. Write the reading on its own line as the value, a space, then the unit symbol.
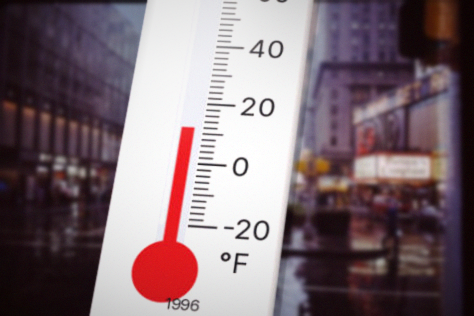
12 °F
